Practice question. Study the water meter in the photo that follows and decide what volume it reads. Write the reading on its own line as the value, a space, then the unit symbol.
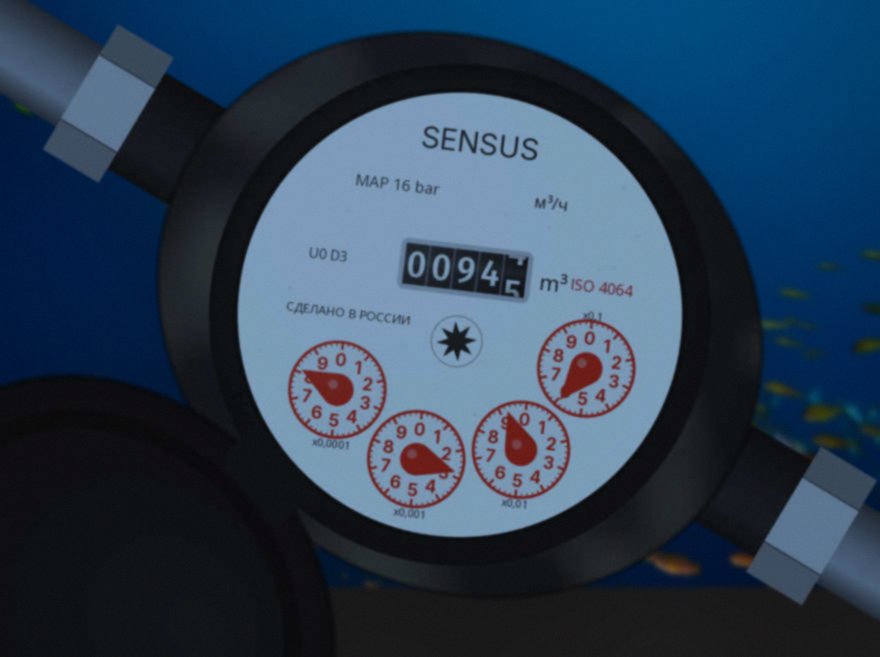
944.5928 m³
